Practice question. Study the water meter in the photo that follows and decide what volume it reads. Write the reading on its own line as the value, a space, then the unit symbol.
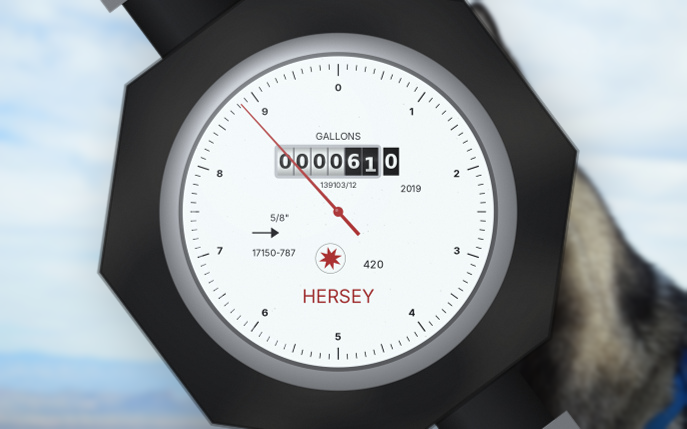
608.8 gal
